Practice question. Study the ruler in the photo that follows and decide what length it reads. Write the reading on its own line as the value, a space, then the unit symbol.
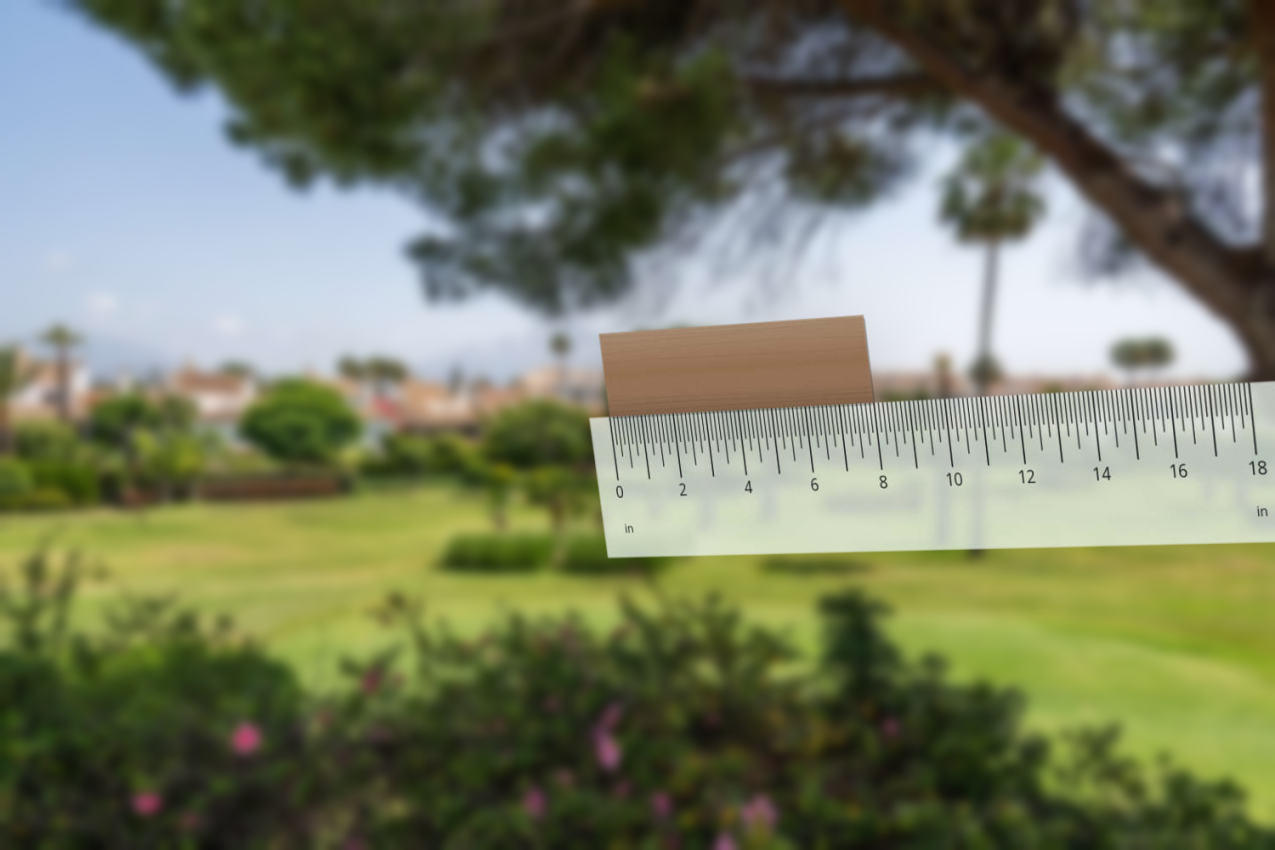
8 in
